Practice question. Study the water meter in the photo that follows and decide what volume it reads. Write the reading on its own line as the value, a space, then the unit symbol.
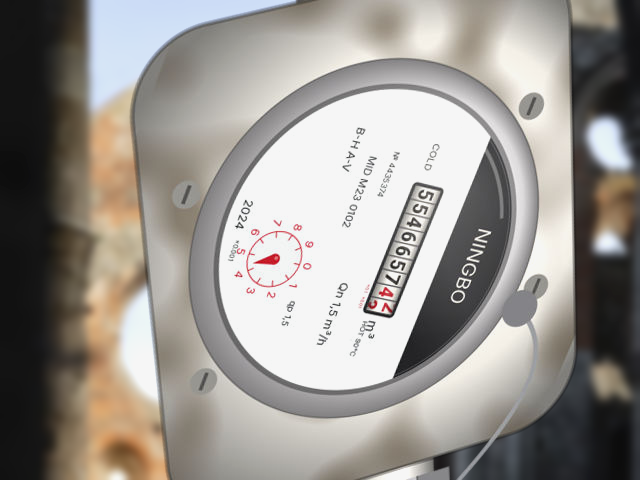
5546657.424 m³
